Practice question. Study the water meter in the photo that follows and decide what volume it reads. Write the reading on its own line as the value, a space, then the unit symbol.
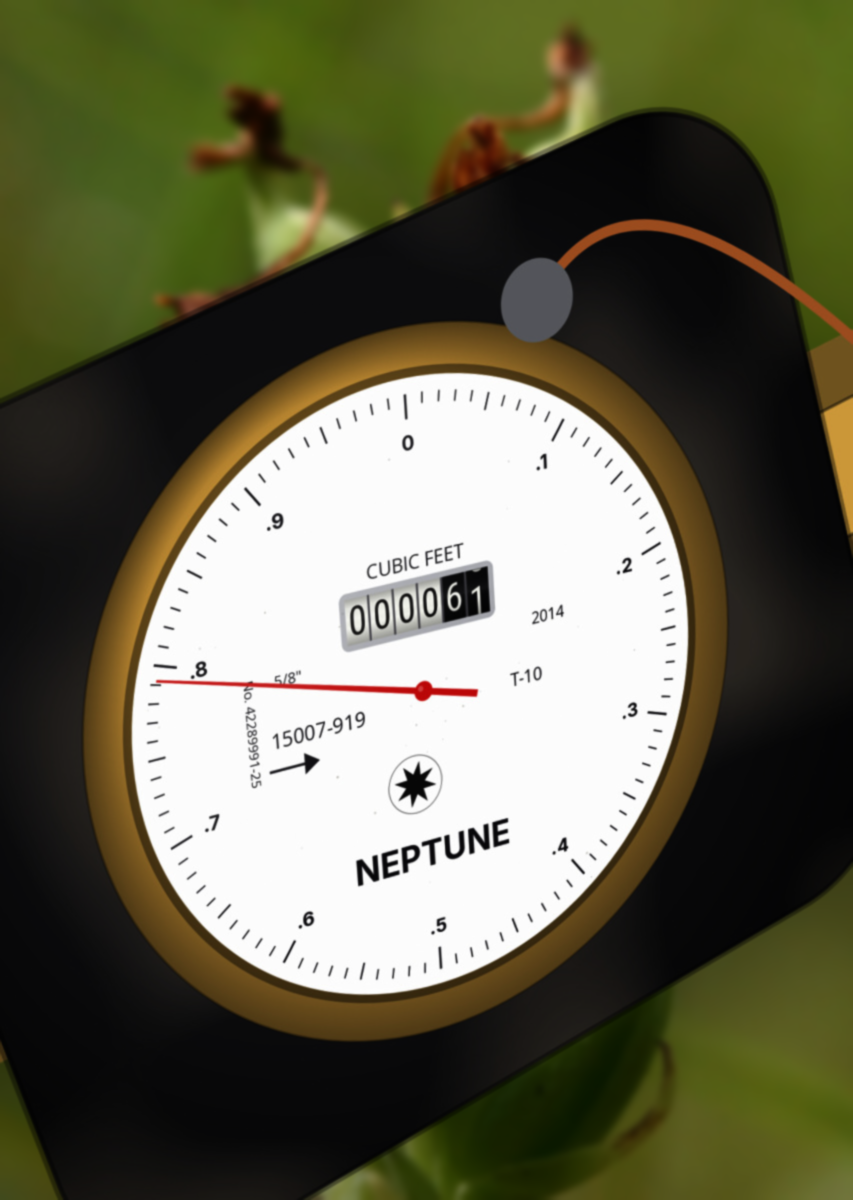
60.79 ft³
